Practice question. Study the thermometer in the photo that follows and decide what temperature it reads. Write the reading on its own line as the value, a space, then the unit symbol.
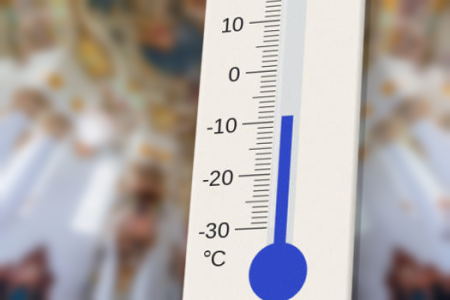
-9 °C
